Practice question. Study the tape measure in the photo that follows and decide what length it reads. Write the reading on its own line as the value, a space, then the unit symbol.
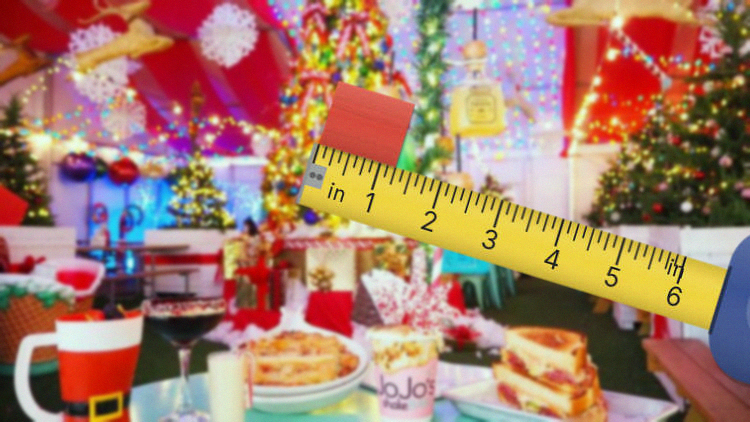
1.25 in
